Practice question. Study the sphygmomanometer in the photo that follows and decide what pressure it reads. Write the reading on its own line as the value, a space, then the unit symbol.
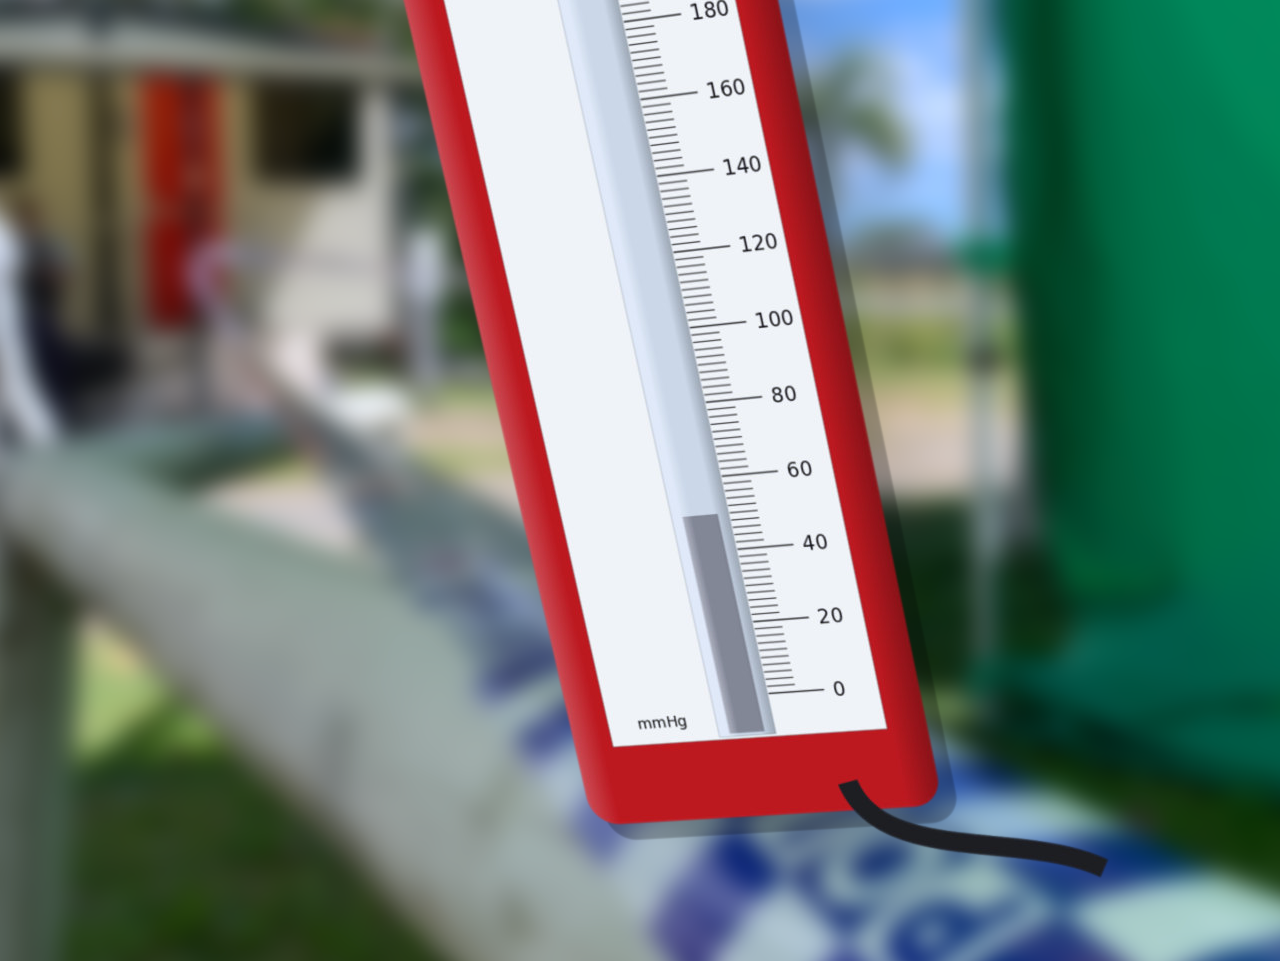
50 mmHg
